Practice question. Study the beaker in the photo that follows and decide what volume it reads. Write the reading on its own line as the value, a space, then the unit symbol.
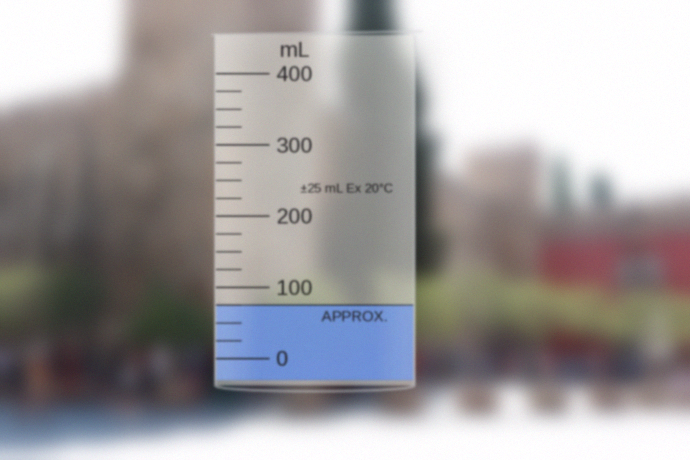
75 mL
